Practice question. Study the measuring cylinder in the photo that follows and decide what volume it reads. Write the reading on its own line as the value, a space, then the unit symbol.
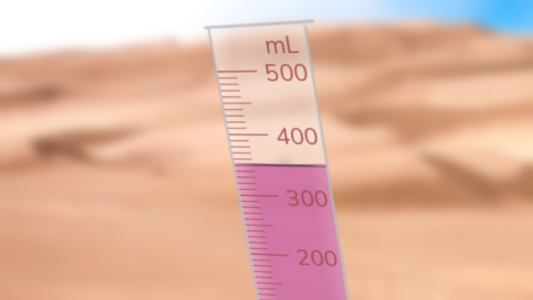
350 mL
